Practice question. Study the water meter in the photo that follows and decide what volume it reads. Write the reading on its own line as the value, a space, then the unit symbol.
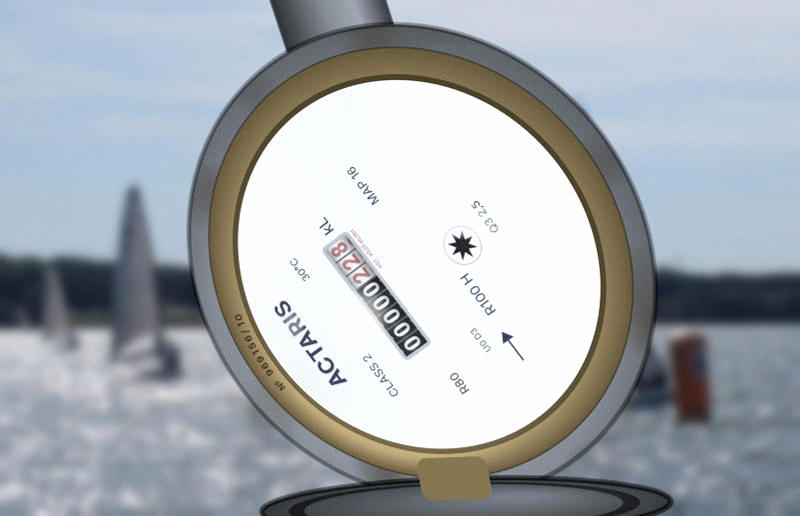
0.228 kL
